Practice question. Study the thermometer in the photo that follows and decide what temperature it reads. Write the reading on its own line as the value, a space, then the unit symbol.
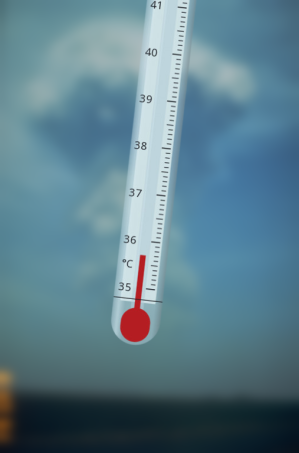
35.7 °C
